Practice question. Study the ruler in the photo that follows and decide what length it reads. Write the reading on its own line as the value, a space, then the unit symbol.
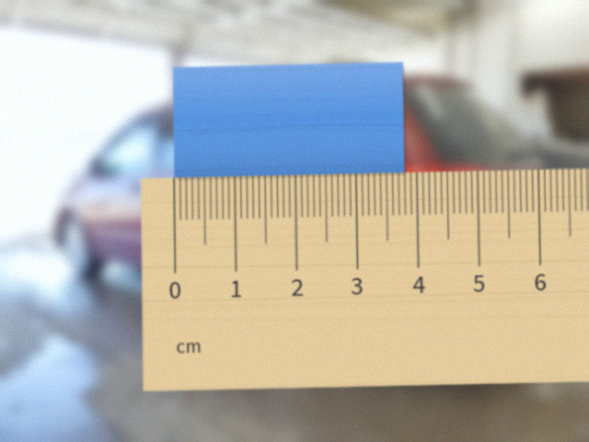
3.8 cm
